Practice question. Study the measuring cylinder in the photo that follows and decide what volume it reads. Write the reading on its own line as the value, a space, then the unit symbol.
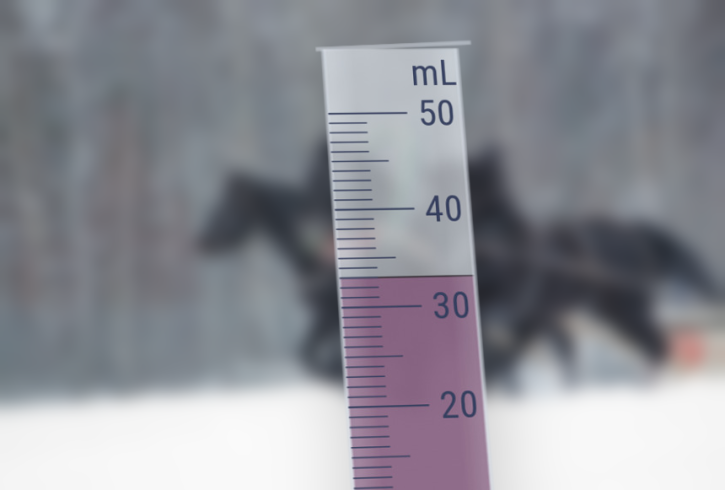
33 mL
